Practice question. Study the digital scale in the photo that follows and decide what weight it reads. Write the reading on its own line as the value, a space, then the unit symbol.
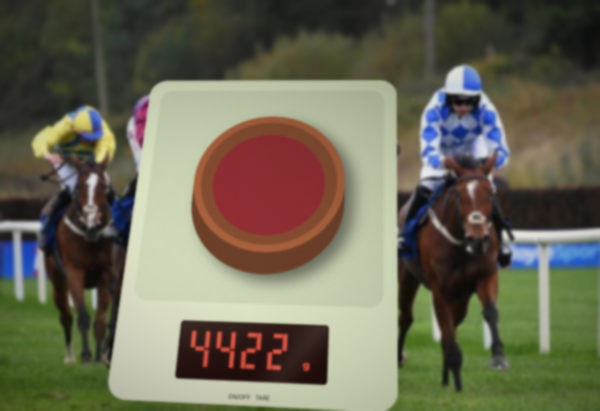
4422 g
